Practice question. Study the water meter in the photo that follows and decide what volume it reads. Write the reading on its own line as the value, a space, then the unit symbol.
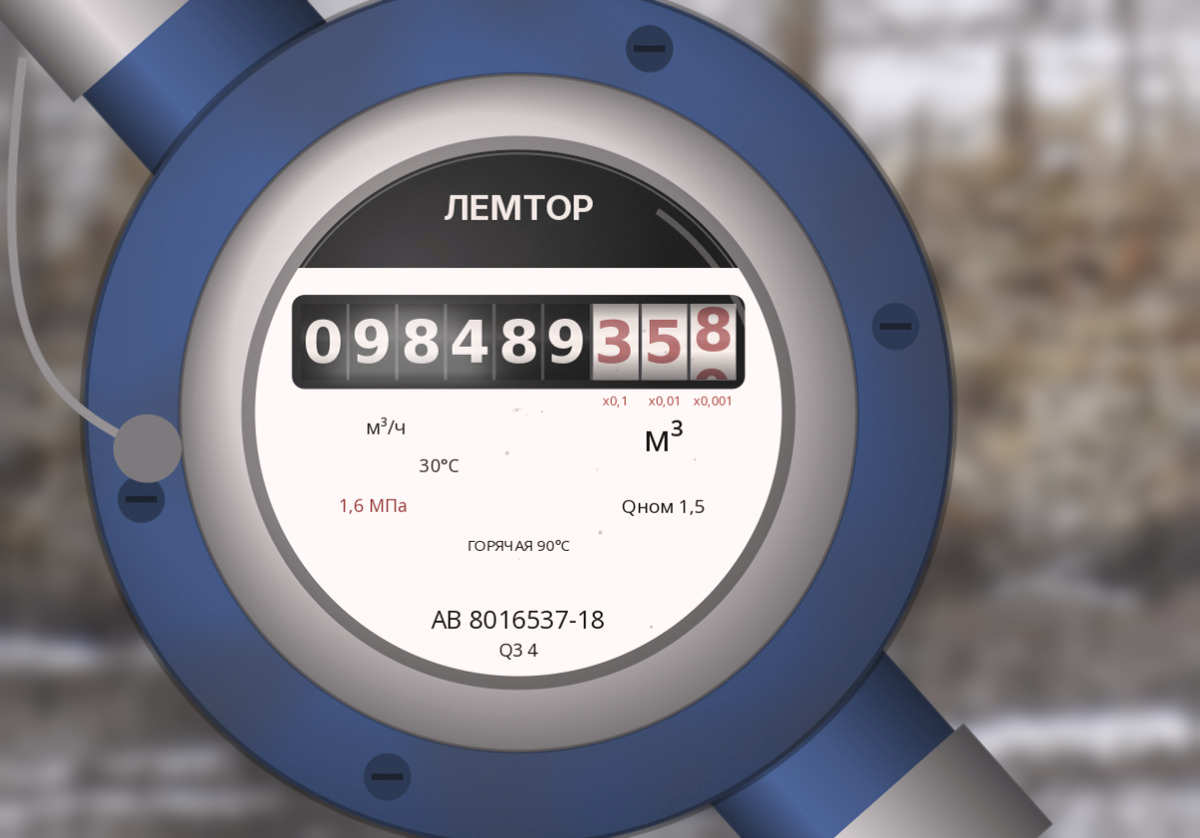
98489.358 m³
